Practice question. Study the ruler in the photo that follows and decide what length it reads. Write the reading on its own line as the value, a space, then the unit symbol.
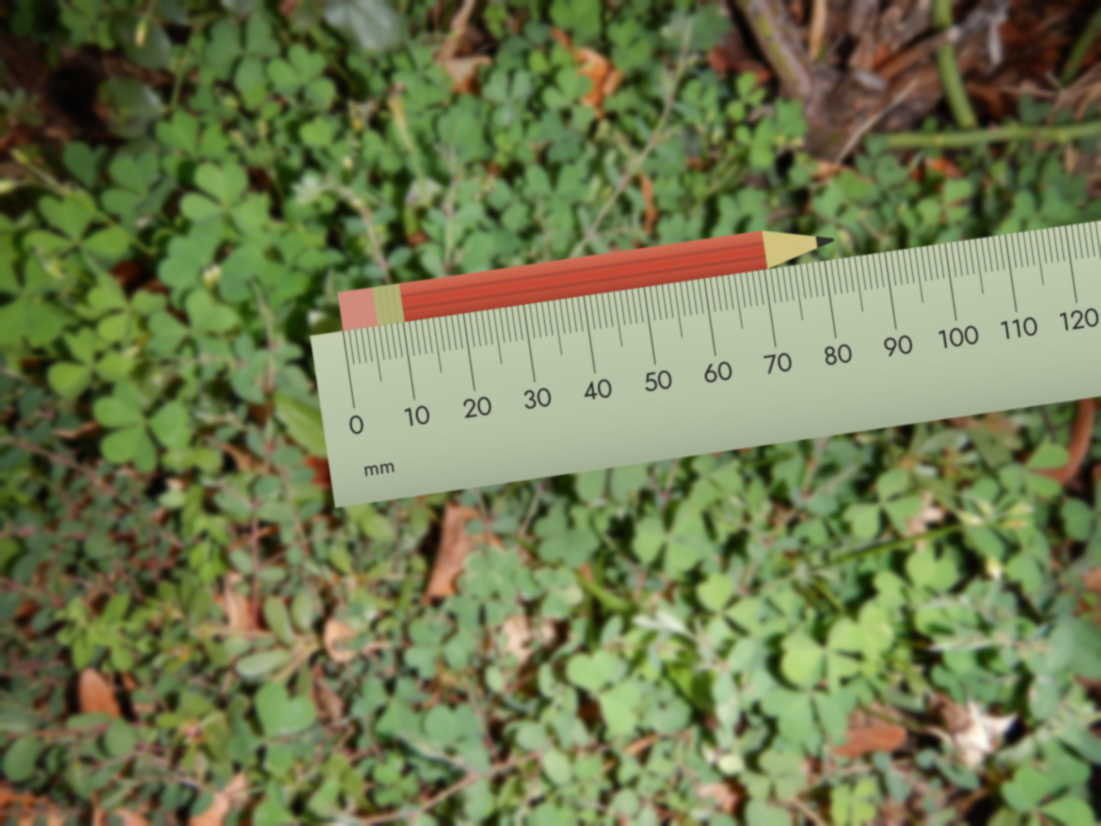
82 mm
